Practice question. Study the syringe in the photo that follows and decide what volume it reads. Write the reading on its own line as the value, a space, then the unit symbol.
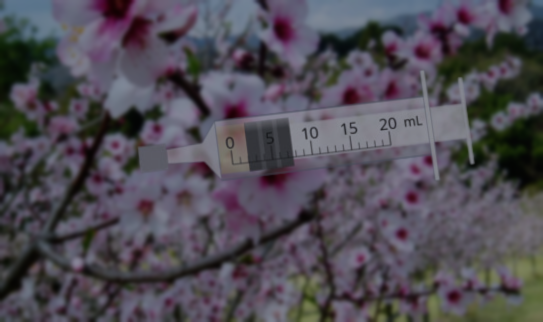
2 mL
